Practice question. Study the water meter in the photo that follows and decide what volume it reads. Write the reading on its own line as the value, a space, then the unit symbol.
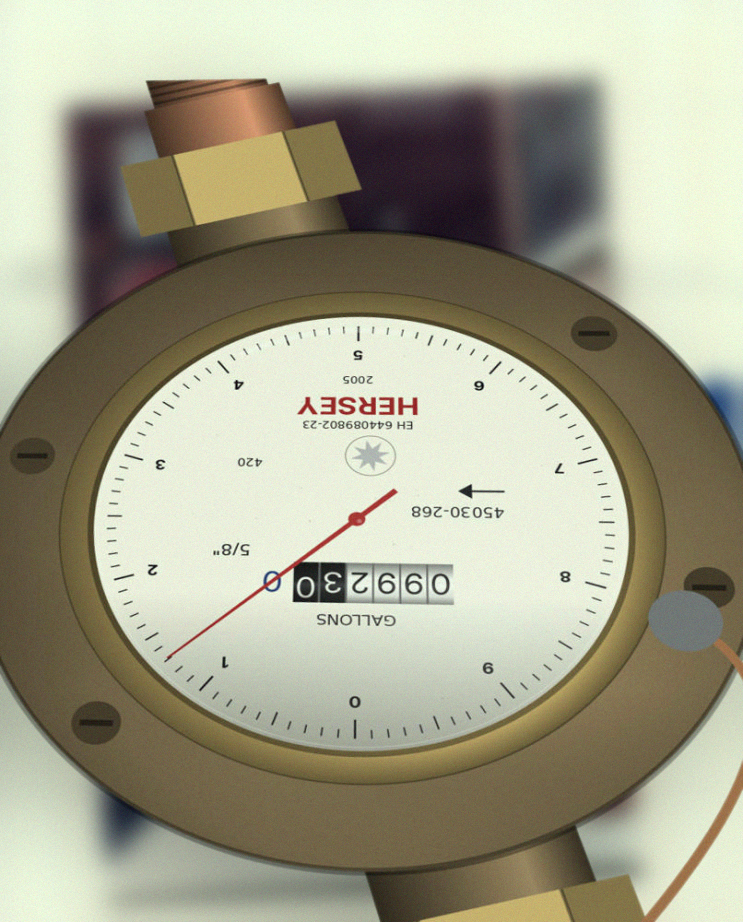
992301.3 gal
